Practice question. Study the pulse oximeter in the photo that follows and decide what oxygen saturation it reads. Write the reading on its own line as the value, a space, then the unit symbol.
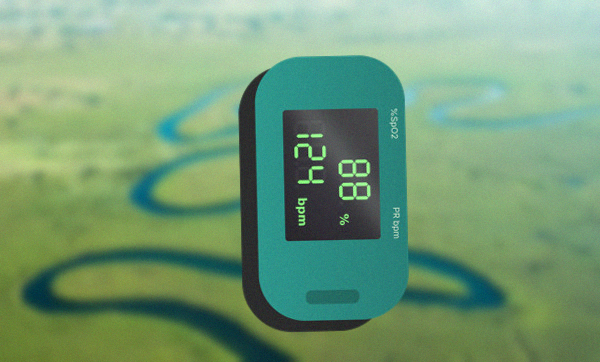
88 %
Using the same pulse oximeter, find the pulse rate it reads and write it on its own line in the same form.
124 bpm
